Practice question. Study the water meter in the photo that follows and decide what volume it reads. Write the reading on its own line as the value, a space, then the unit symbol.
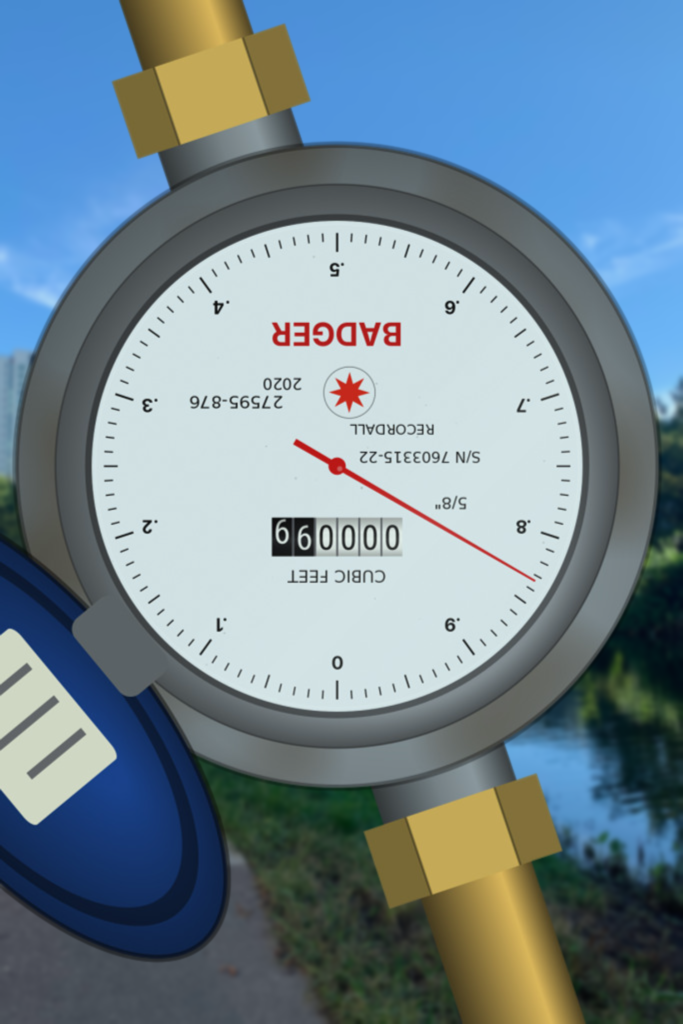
98.83 ft³
